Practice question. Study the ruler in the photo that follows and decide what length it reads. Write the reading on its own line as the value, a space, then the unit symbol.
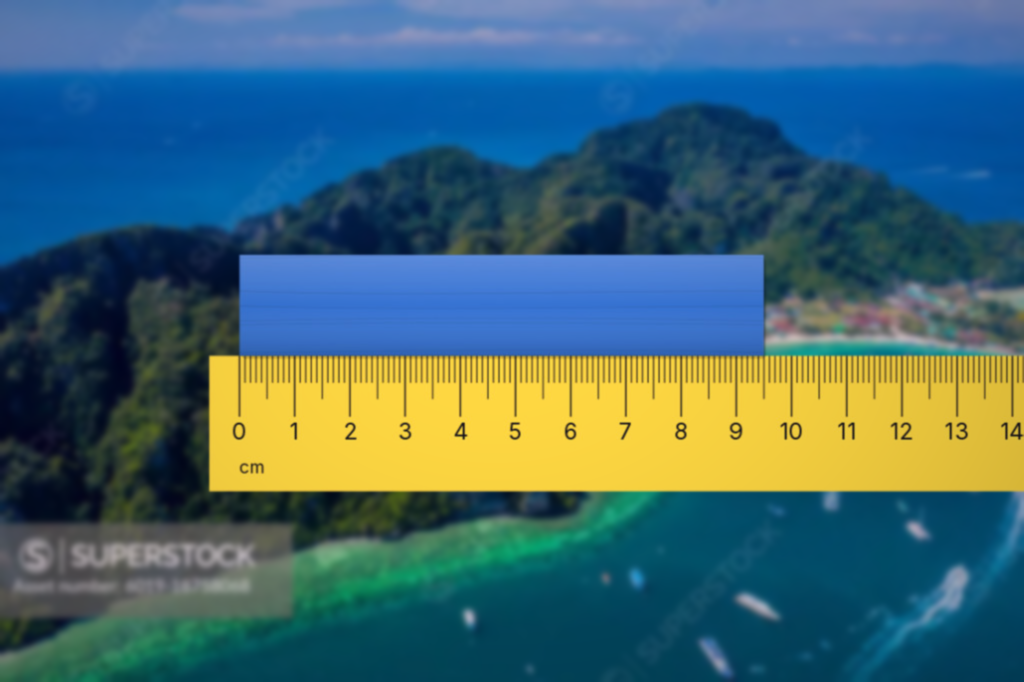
9.5 cm
